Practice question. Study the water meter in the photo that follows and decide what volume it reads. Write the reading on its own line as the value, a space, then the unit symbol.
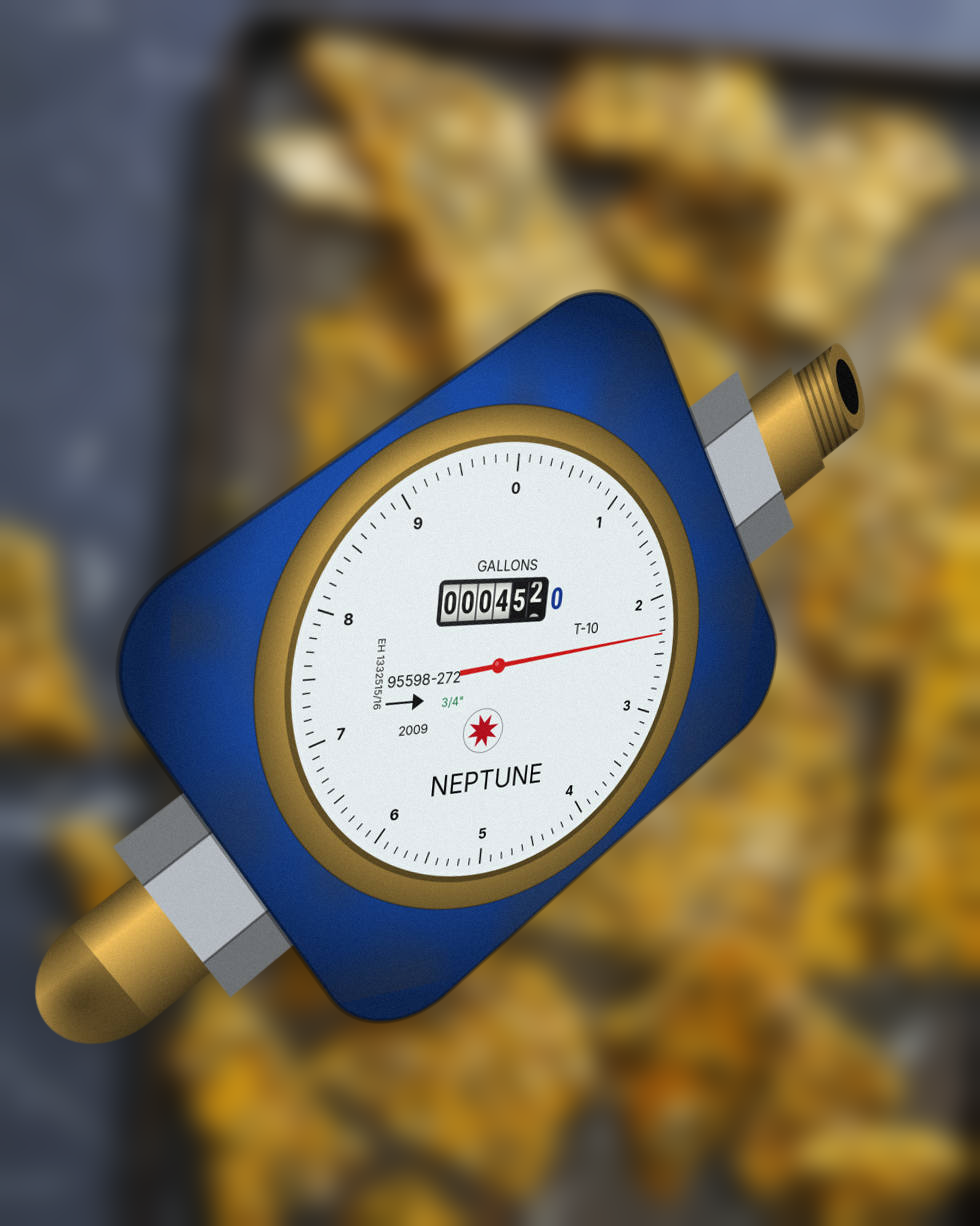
4522.3 gal
